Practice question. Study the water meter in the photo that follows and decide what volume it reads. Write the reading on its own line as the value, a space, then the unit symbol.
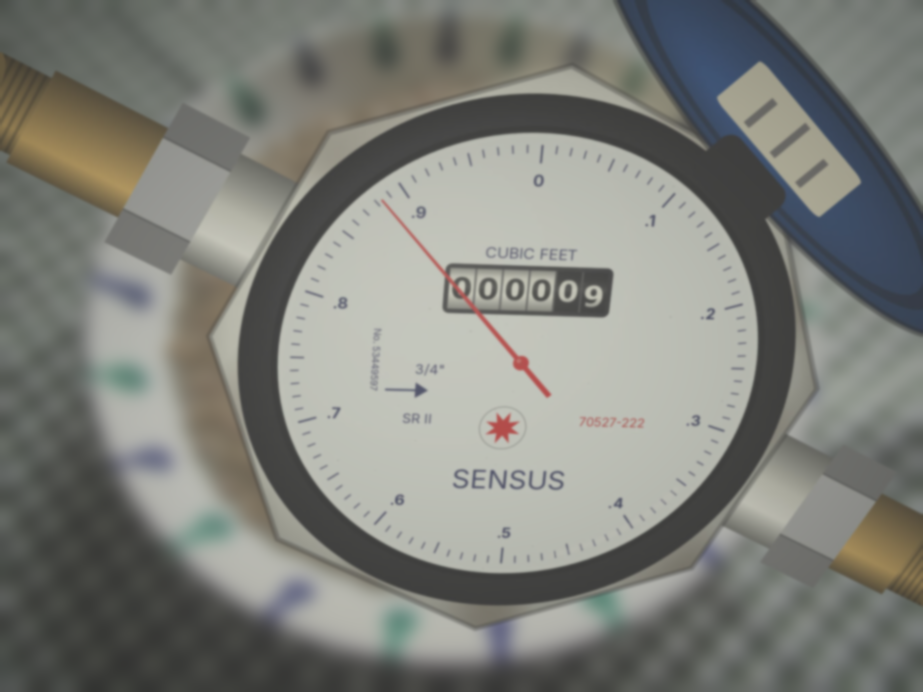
8.88 ft³
